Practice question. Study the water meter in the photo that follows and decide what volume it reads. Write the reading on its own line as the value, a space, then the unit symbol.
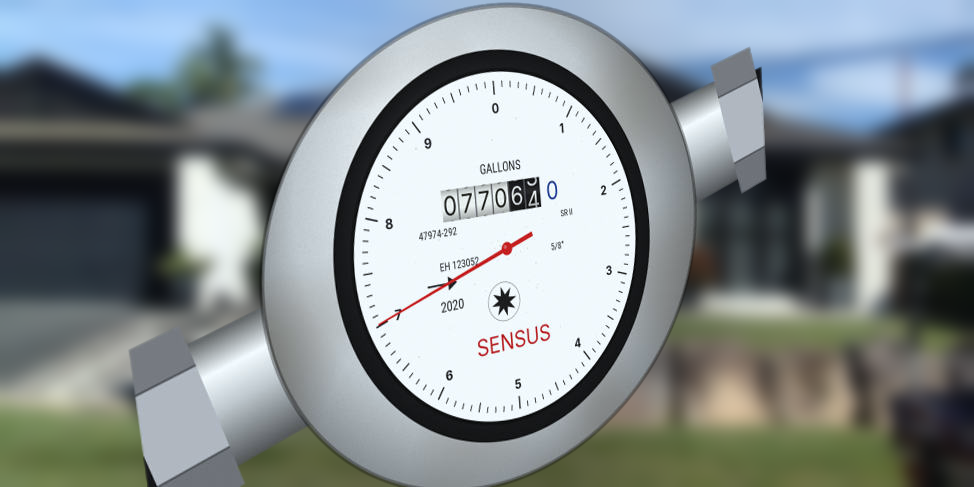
770637.0 gal
